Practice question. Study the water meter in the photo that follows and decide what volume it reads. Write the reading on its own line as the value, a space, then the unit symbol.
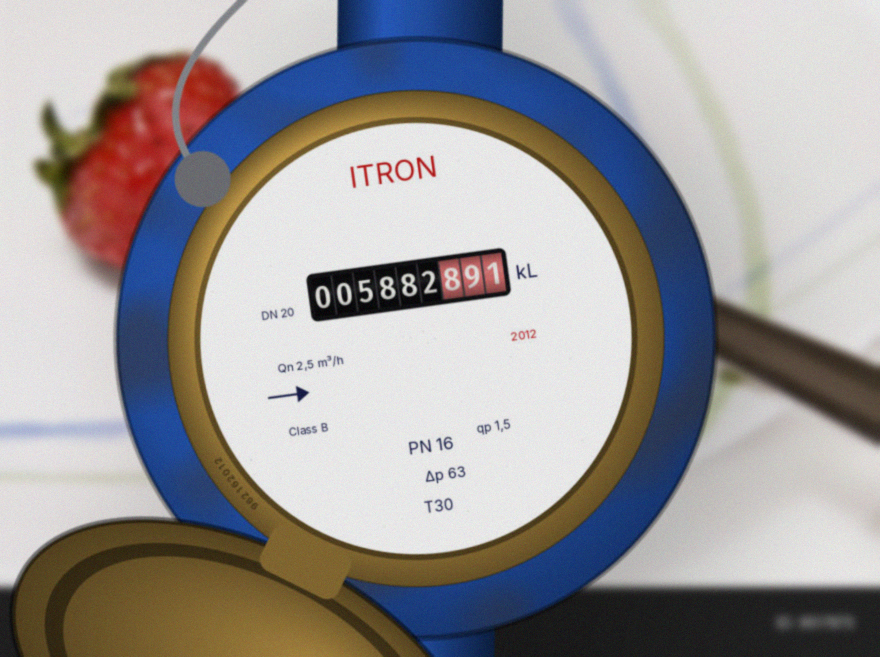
5882.891 kL
